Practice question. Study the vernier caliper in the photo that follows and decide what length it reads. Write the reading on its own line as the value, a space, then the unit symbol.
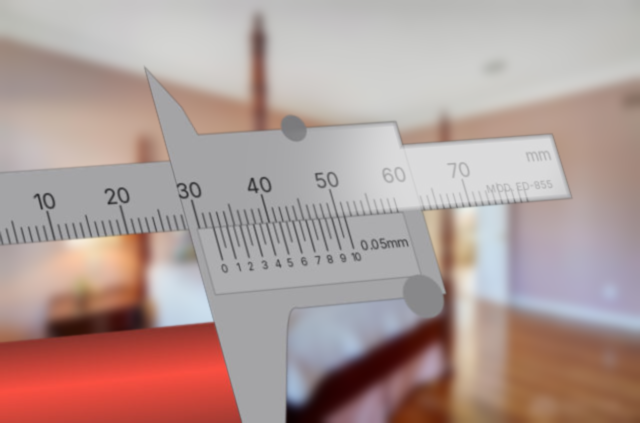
32.0 mm
